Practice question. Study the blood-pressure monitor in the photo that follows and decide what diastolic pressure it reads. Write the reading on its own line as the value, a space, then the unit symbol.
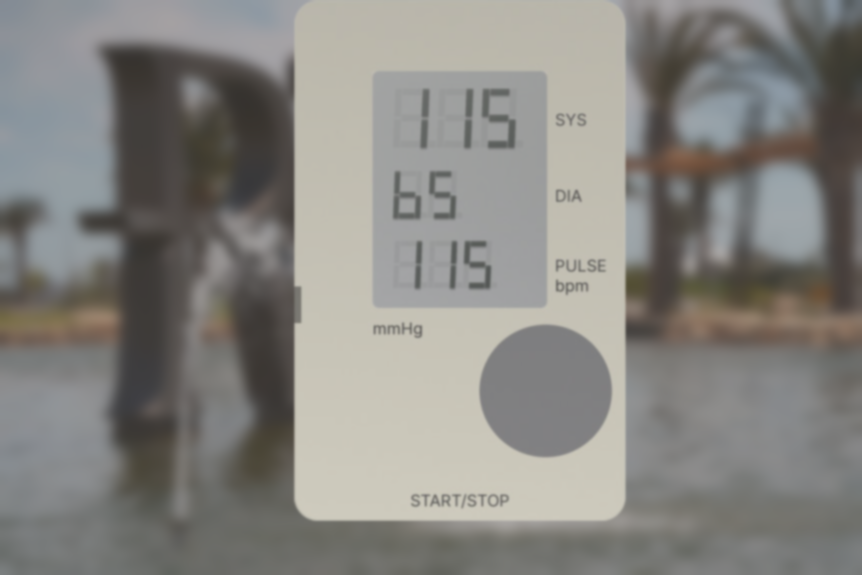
65 mmHg
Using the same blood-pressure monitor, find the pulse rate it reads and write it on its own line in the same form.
115 bpm
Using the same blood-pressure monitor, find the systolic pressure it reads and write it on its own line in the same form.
115 mmHg
